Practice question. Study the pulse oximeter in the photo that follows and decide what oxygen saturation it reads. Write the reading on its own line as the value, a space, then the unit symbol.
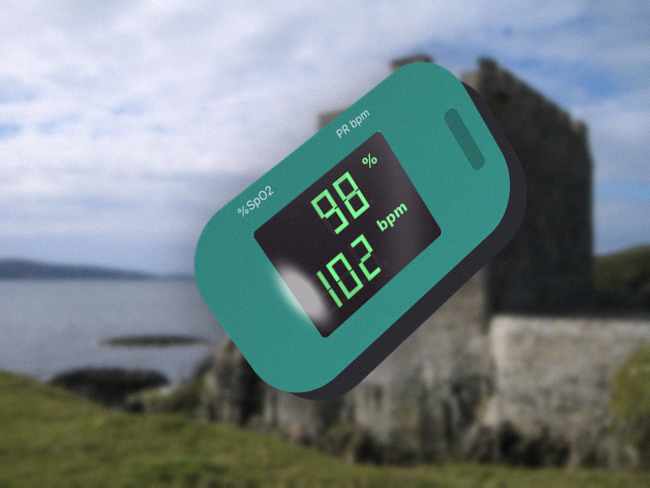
98 %
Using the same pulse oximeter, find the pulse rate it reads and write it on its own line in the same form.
102 bpm
